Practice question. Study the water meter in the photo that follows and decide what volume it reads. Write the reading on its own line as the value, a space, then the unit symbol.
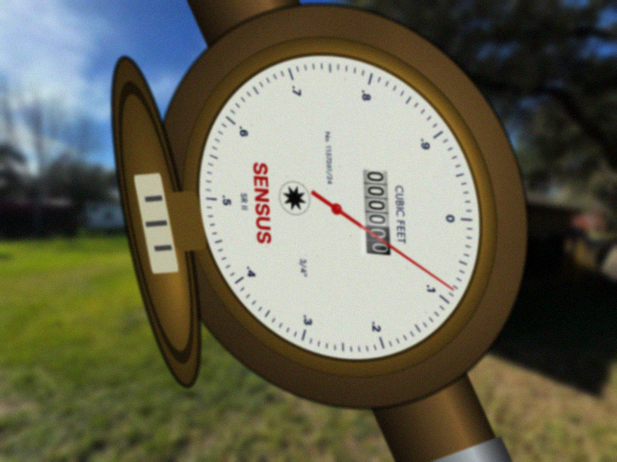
0.08 ft³
